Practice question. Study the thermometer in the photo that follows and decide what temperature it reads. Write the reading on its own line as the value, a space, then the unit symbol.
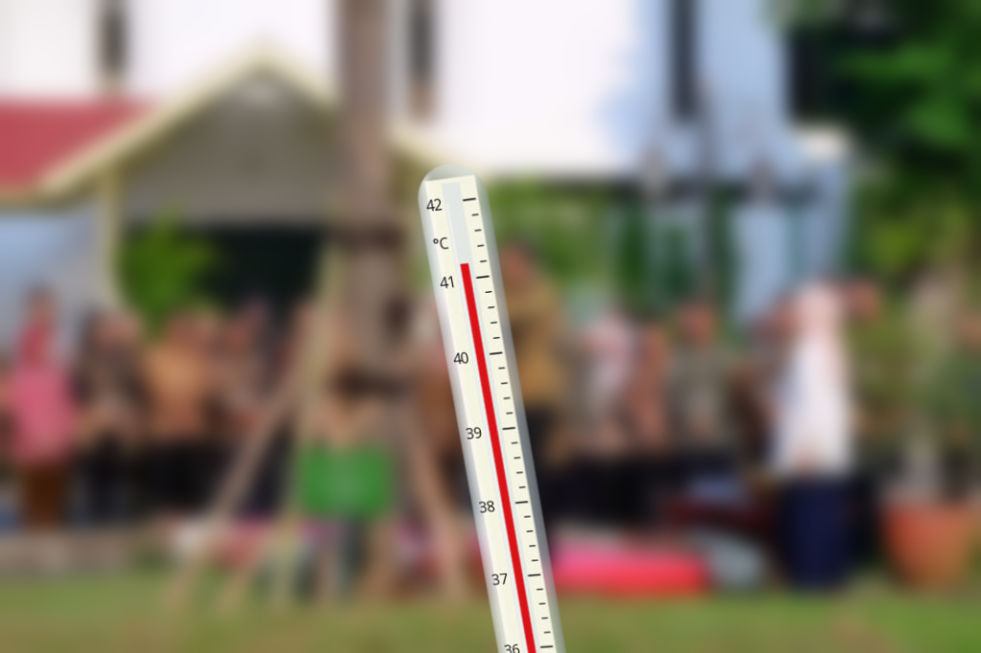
41.2 °C
